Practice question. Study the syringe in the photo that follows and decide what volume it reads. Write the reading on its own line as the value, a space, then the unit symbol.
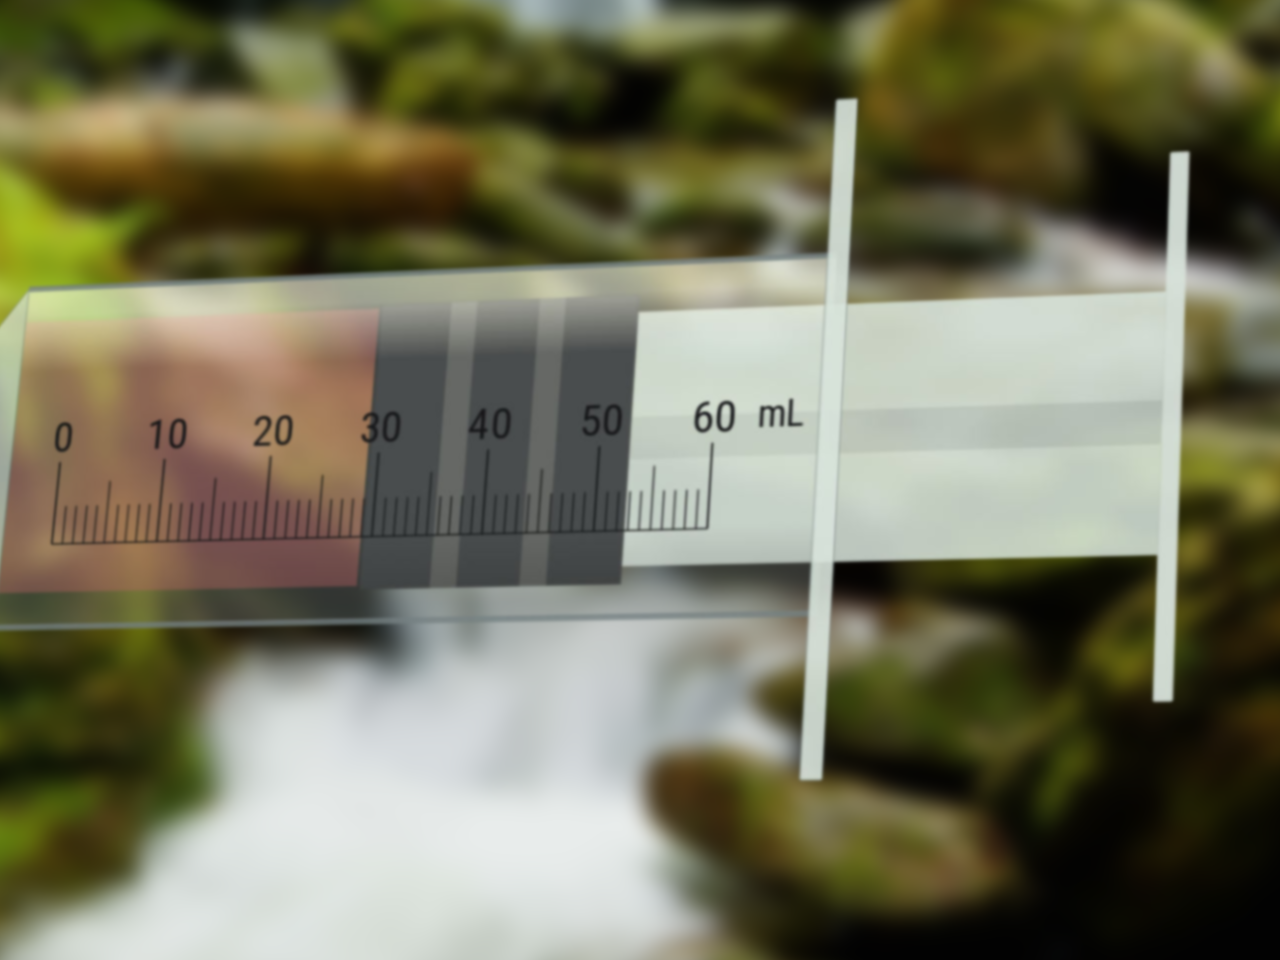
29 mL
